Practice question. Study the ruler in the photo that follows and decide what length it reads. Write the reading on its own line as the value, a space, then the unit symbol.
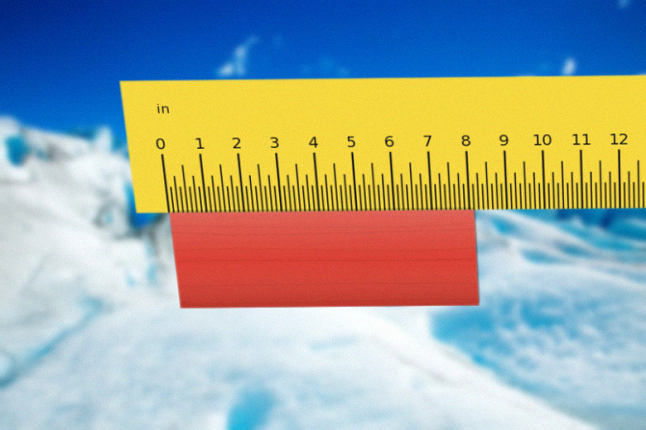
8.125 in
